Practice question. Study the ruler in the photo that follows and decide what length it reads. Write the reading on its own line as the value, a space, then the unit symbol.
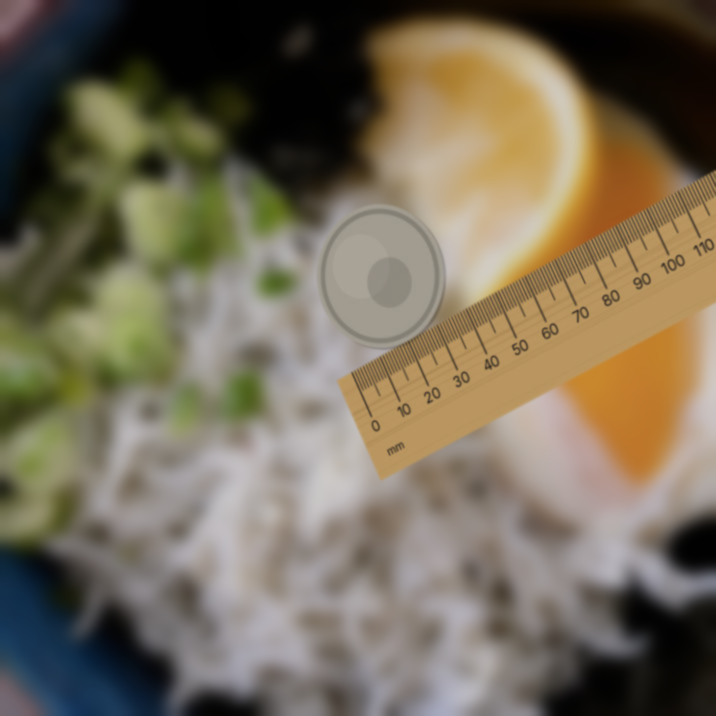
40 mm
